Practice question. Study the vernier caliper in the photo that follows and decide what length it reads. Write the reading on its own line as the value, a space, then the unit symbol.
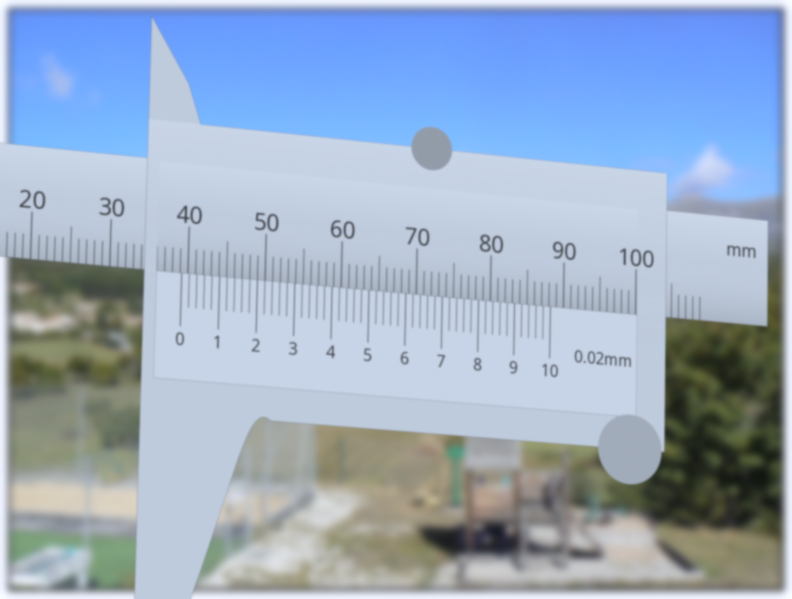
39.2 mm
